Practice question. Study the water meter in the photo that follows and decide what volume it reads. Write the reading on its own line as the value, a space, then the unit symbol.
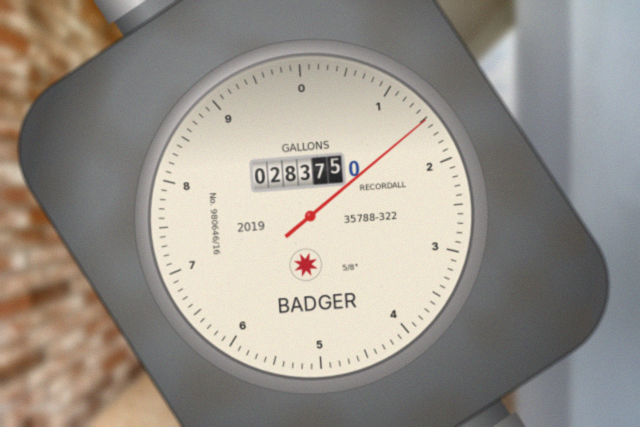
283751.5 gal
